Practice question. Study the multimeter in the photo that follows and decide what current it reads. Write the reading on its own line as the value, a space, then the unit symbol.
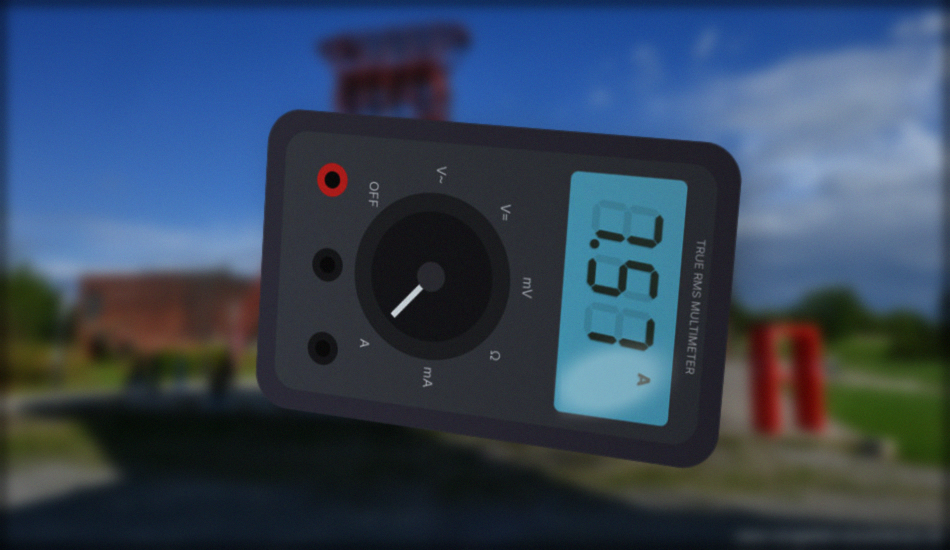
7.57 A
